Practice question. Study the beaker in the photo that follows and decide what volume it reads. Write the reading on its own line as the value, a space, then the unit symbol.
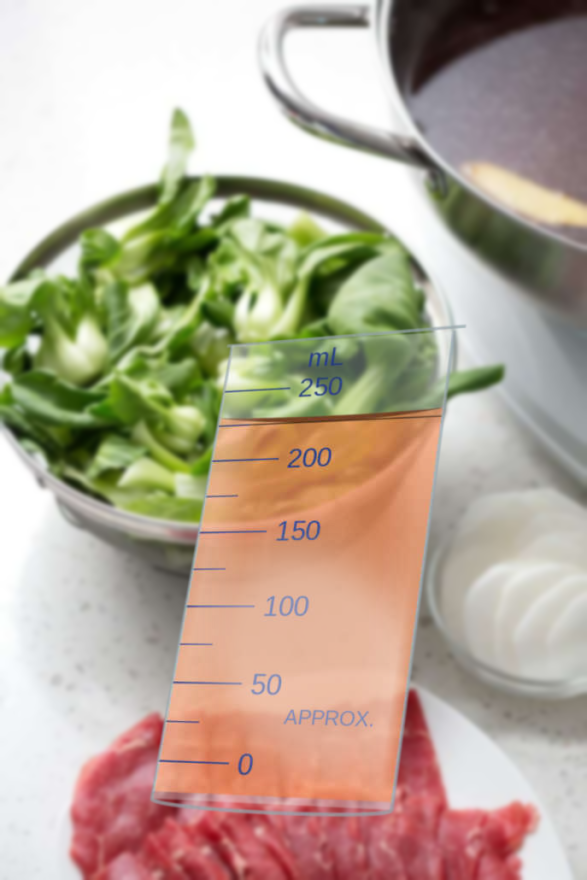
225 mL
